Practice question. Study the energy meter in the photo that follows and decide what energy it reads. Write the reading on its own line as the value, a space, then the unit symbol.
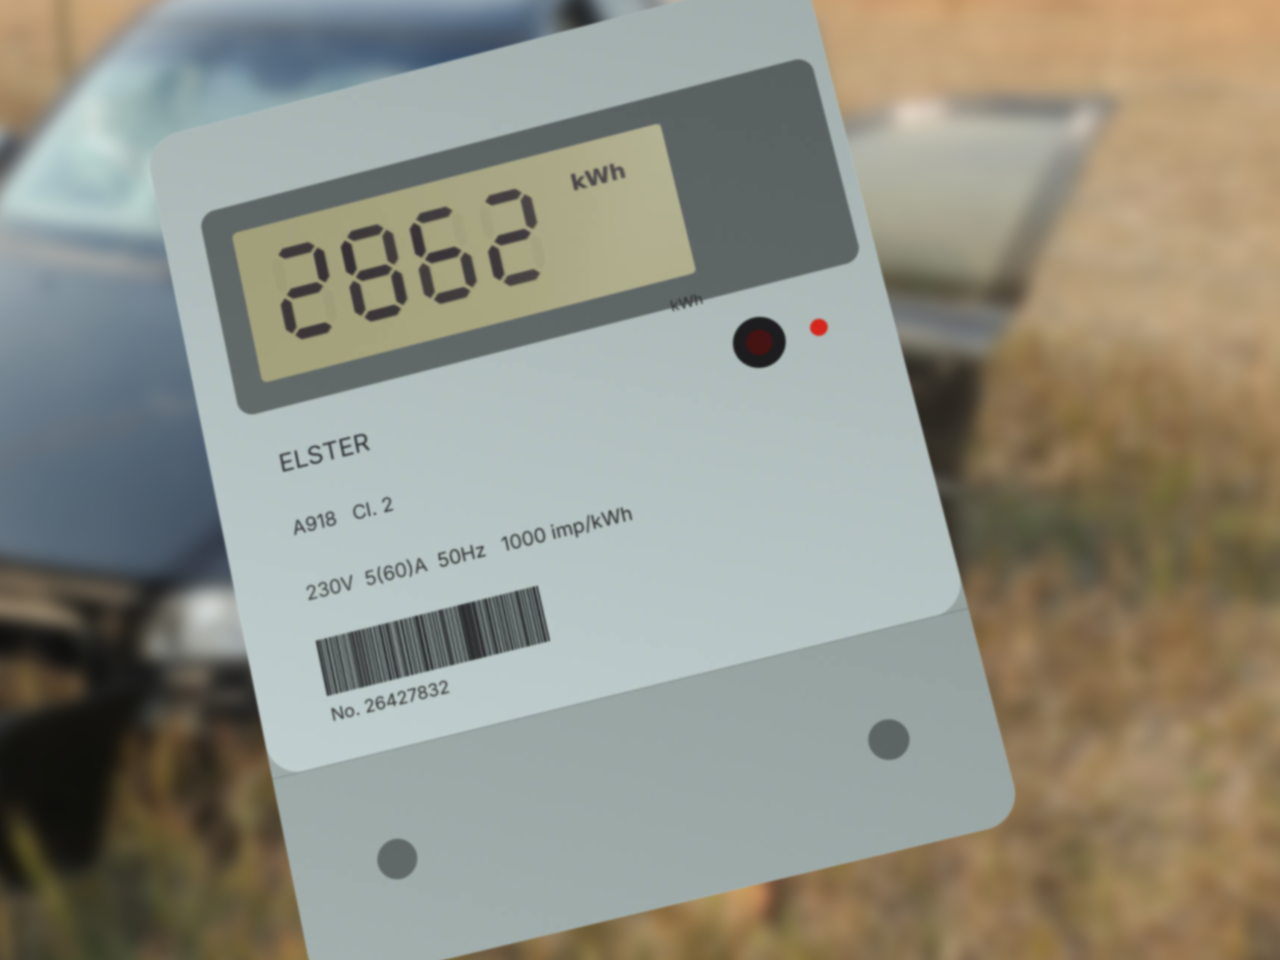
2862 kWh
